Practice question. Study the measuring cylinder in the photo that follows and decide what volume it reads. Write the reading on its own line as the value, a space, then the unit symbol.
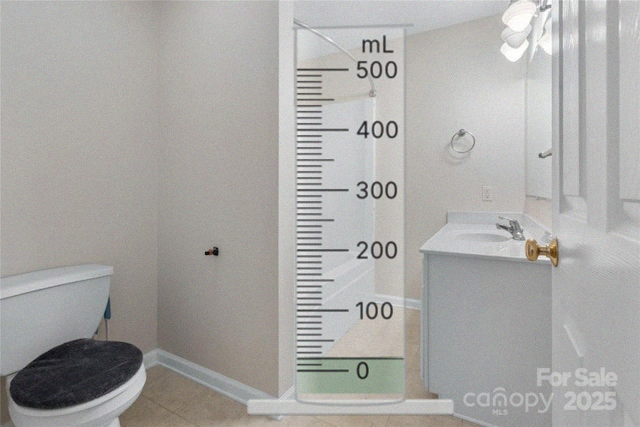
20 mL
